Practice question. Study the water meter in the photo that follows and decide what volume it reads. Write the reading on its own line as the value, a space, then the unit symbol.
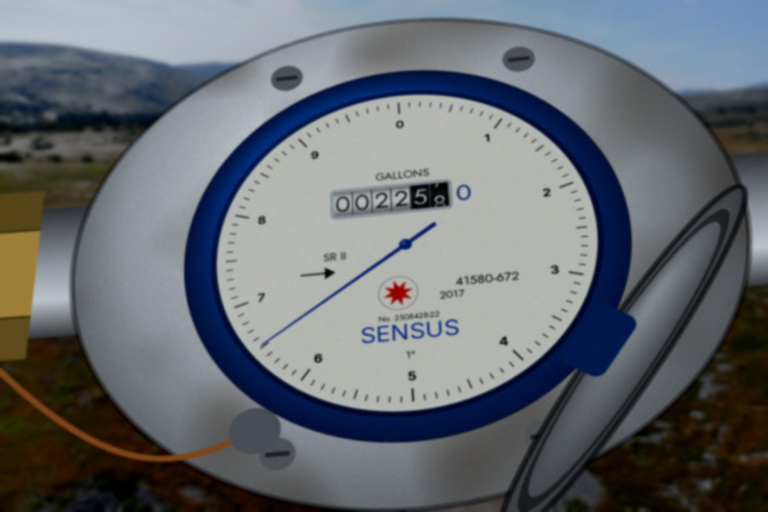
22576.5 gal
